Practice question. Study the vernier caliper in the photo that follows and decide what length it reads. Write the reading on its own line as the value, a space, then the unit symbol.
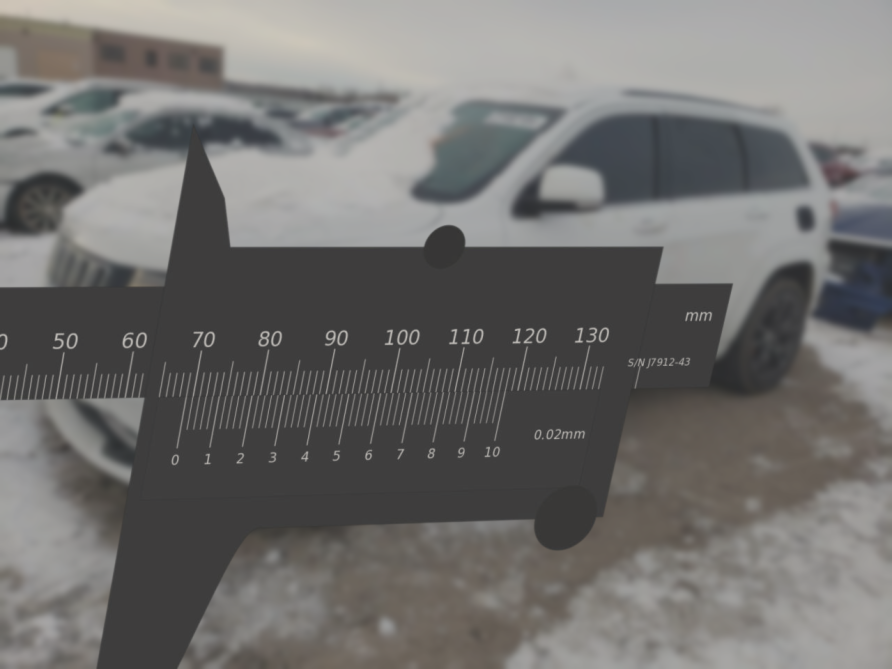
69.0 mm
